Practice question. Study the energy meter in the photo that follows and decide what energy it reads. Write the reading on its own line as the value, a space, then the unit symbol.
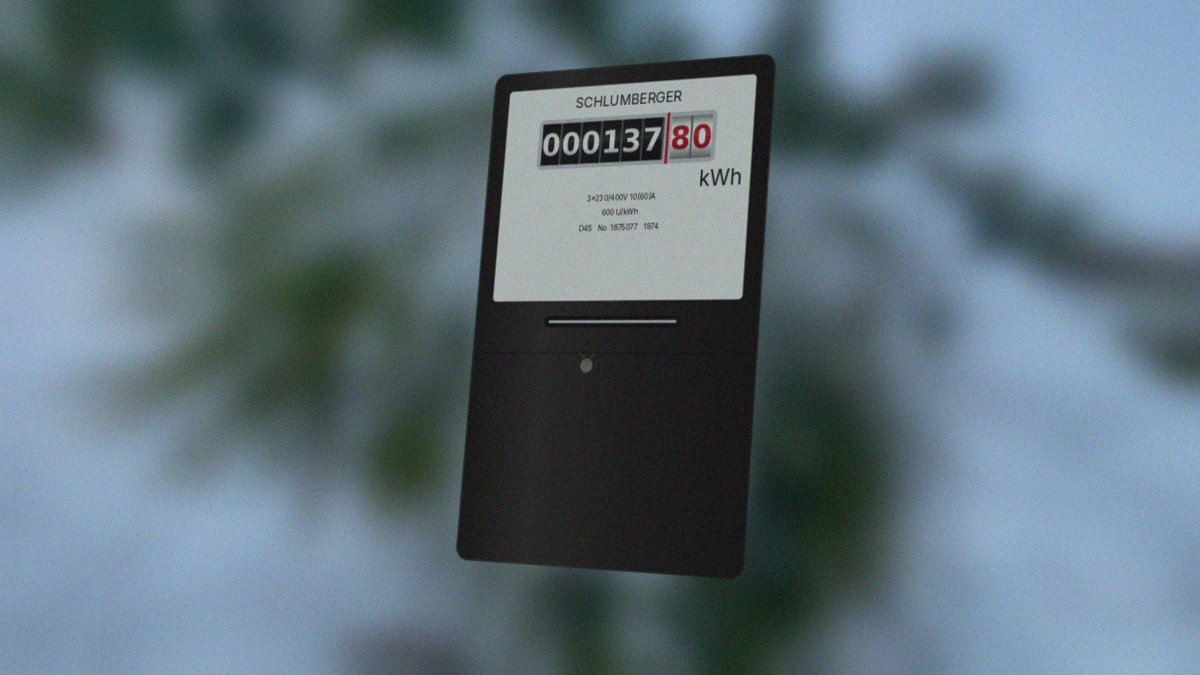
137.80 kWh
